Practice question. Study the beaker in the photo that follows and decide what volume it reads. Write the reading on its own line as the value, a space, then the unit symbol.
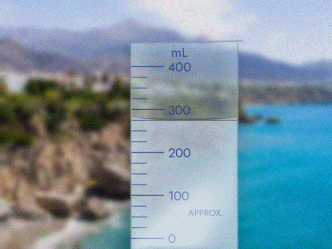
275 mL
